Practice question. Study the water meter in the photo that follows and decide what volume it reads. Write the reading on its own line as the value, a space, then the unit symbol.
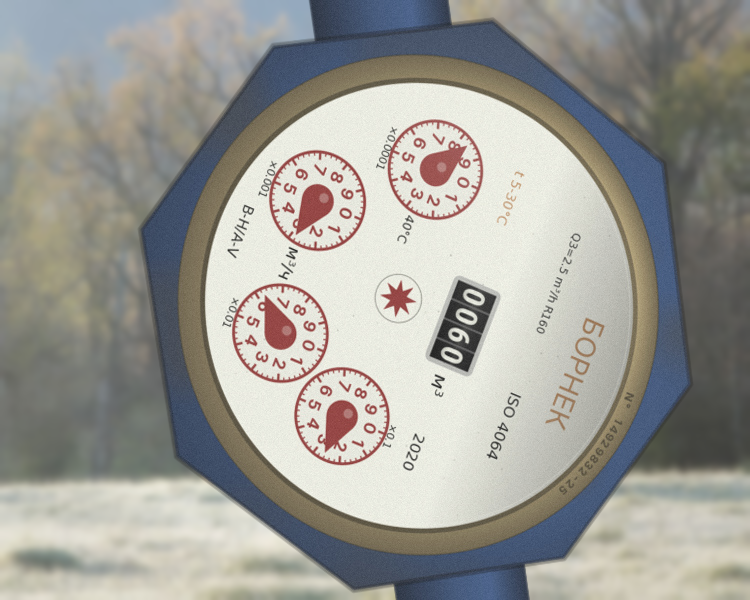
60.2628 m³
